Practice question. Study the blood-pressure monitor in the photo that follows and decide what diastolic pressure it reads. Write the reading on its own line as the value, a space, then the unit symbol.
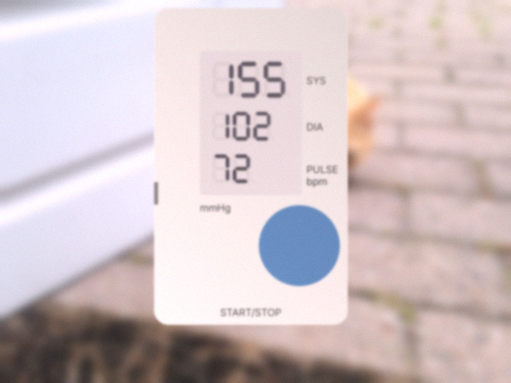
102 mmHg
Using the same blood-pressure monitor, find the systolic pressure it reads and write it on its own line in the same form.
155 mmHg
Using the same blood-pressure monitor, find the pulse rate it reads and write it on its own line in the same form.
72 bpm
